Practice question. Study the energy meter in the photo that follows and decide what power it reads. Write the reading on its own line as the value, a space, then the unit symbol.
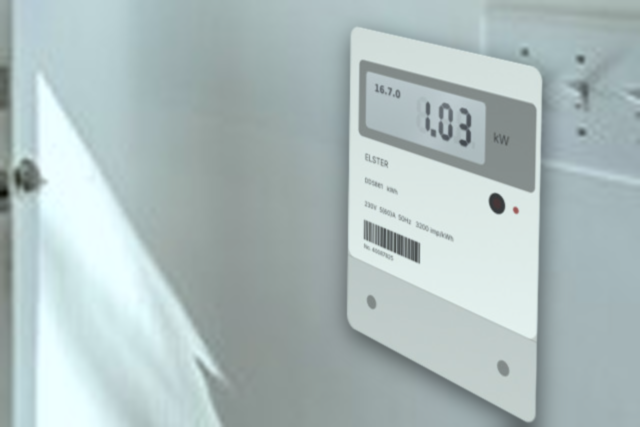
1.03 kW
